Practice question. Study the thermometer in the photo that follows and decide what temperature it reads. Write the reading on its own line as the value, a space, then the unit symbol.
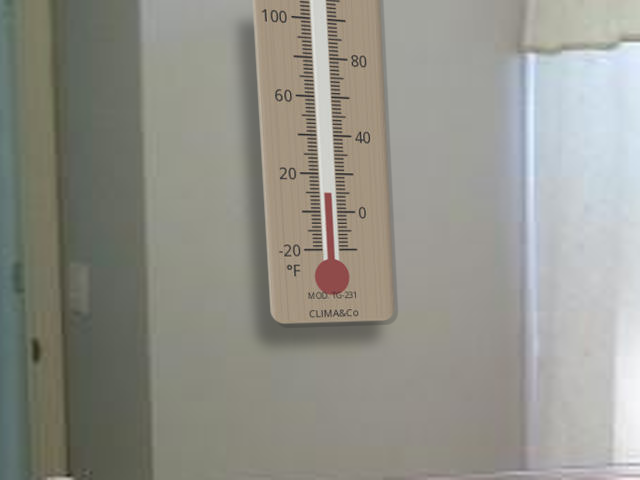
10 °F
